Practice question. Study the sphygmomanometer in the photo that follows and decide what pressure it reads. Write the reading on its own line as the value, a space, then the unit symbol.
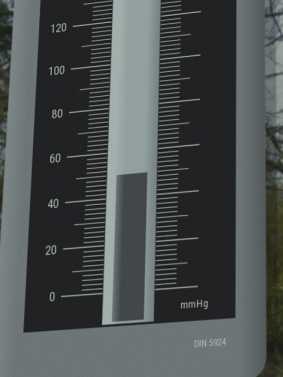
50 mmHg
